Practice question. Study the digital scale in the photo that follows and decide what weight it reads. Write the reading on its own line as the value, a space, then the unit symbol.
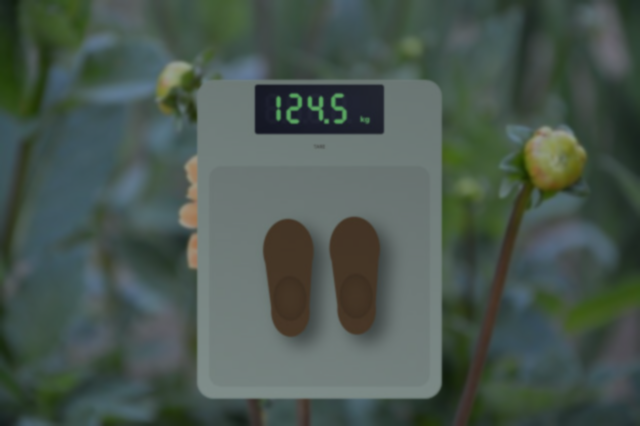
124.5 kg
